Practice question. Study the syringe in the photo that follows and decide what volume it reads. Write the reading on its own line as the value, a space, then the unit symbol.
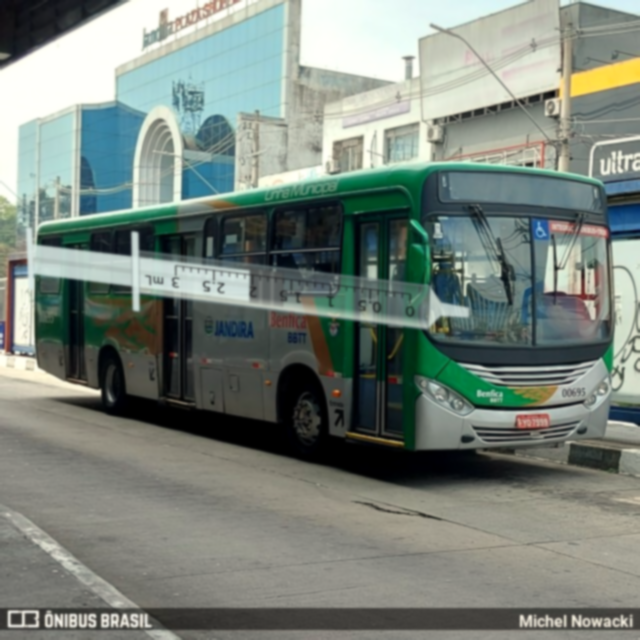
1.6 mL
